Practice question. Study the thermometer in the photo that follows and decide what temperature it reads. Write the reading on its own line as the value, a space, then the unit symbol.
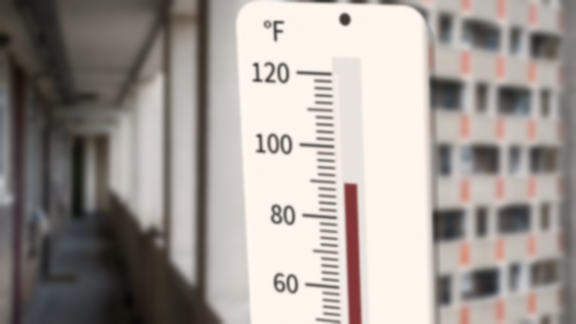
90 °F
